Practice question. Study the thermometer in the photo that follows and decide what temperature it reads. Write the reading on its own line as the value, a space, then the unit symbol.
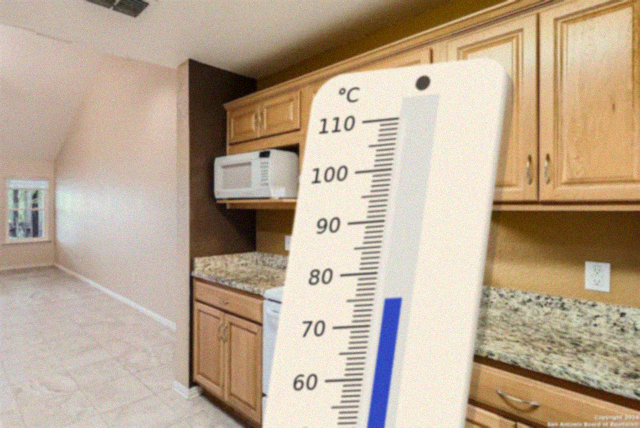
75 °C
